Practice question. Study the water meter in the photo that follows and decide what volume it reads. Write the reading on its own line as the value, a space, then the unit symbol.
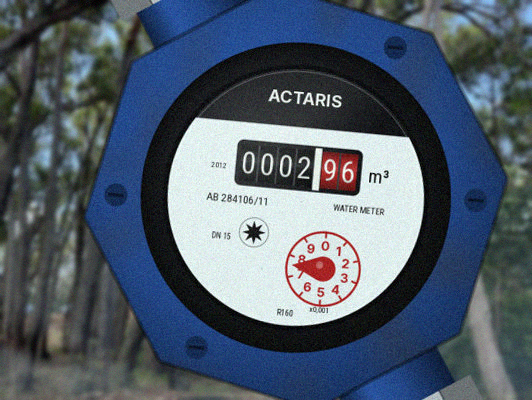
2.967 m³
